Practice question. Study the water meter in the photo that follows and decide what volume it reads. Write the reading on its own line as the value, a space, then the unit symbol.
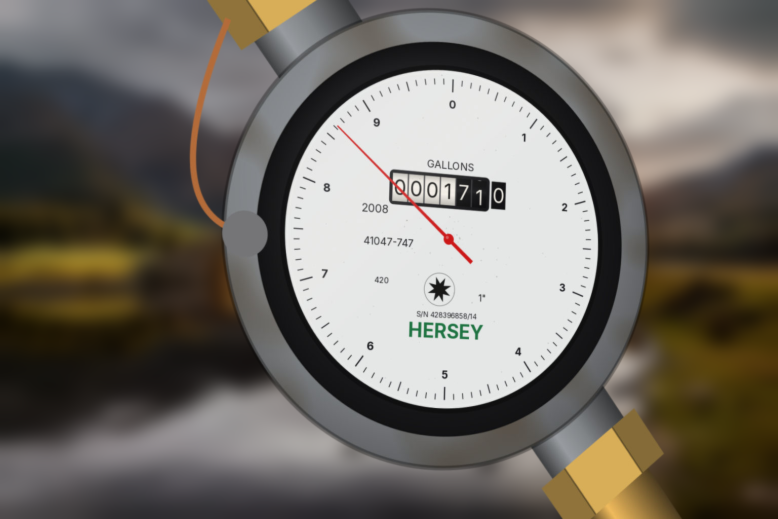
1708.6 gal
